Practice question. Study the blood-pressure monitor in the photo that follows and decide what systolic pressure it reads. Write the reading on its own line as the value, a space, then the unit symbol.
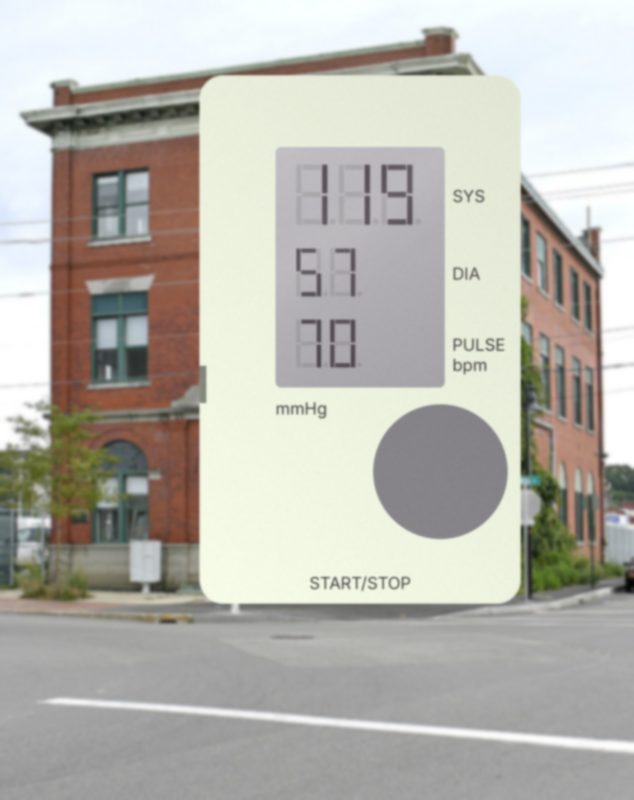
119 mmHg
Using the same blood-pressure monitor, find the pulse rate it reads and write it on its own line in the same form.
70 bpm
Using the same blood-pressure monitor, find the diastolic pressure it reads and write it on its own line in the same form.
57 mmHg
